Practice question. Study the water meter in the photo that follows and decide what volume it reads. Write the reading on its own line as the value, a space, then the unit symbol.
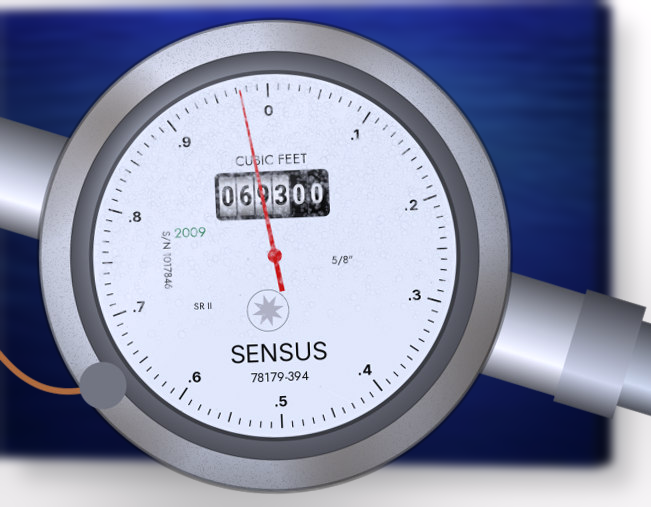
69299.97 ft³
